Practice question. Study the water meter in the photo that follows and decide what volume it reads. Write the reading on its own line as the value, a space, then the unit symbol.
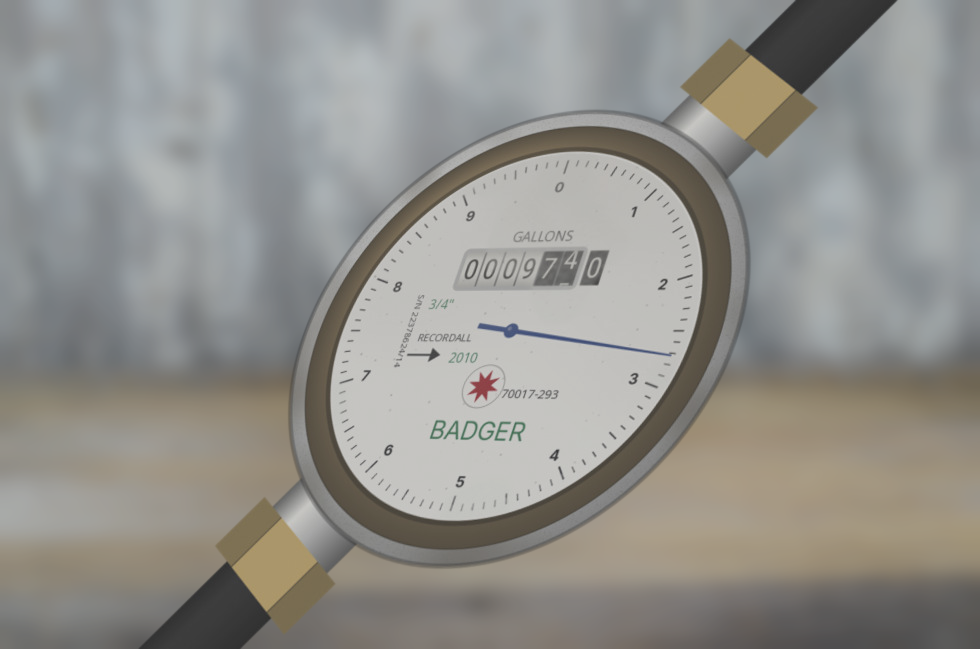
9742.7 gal
